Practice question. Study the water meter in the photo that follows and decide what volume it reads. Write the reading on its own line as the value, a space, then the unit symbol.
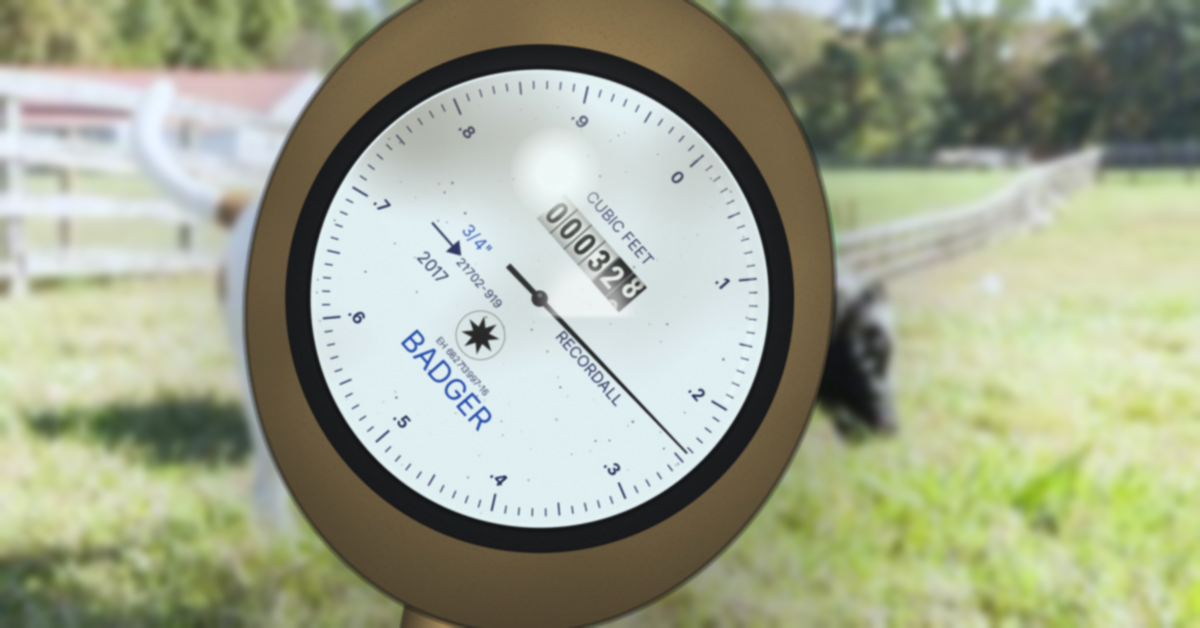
328.24 ft³
